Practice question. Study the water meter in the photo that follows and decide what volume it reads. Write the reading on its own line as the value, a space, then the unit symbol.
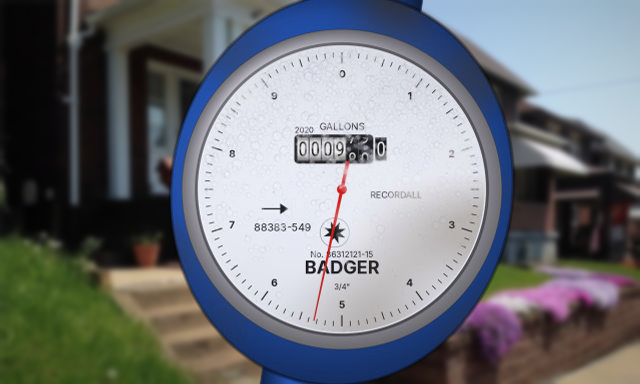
9795.3 gal
